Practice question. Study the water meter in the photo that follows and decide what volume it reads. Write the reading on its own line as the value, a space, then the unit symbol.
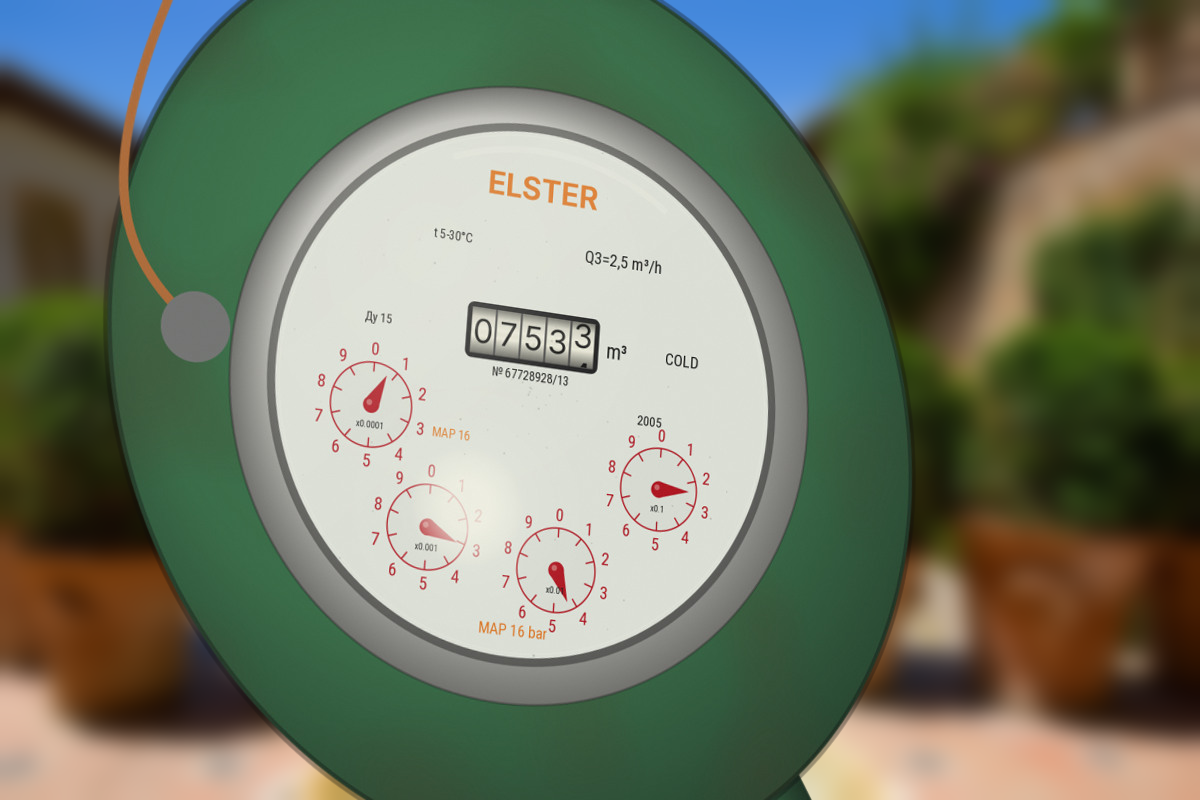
7533.2430 m³
